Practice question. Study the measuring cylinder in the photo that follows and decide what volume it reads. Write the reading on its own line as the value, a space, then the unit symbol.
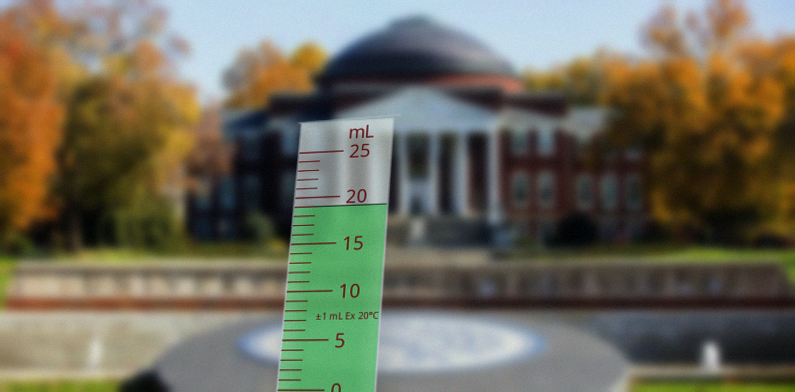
19 mL
